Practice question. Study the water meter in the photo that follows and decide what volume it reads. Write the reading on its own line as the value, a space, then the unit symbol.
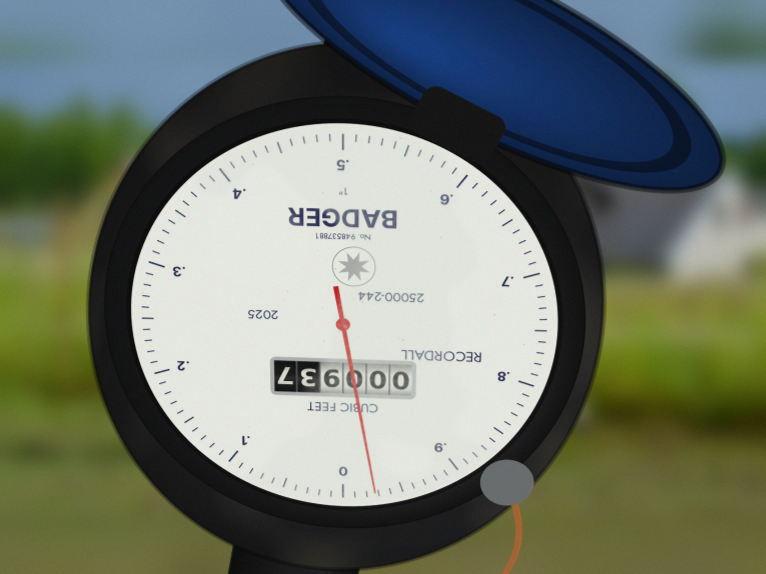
936.97 ft³
